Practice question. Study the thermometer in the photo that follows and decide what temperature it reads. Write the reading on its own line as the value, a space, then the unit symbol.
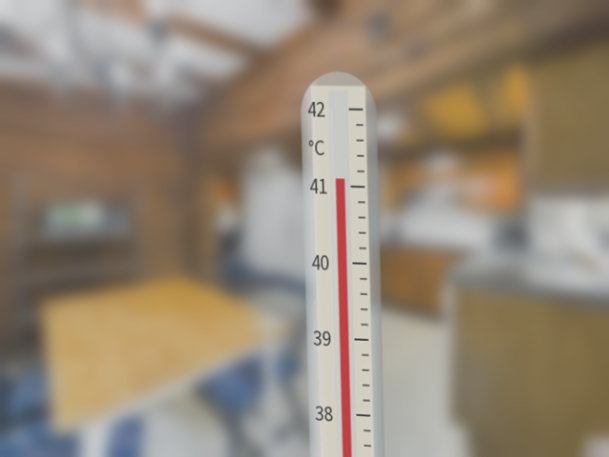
41.1 °C
